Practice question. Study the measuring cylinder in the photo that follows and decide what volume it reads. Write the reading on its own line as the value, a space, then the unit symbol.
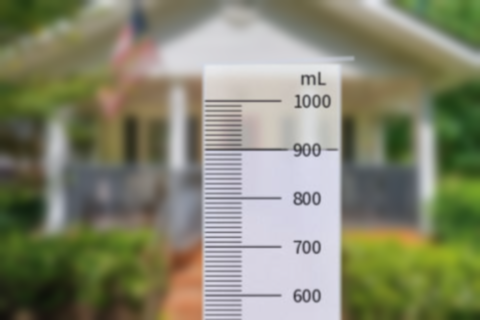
900 mL
